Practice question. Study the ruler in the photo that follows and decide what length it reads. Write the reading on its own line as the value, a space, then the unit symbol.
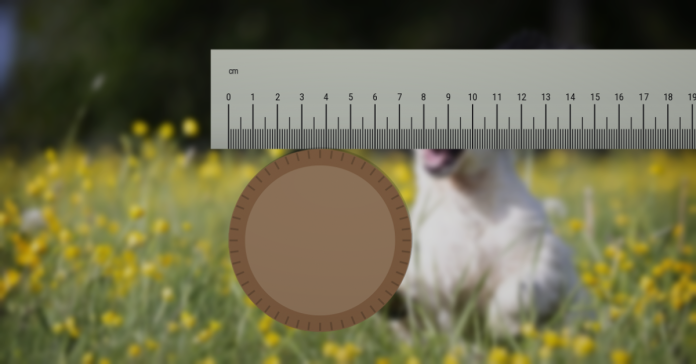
7.5 cm
